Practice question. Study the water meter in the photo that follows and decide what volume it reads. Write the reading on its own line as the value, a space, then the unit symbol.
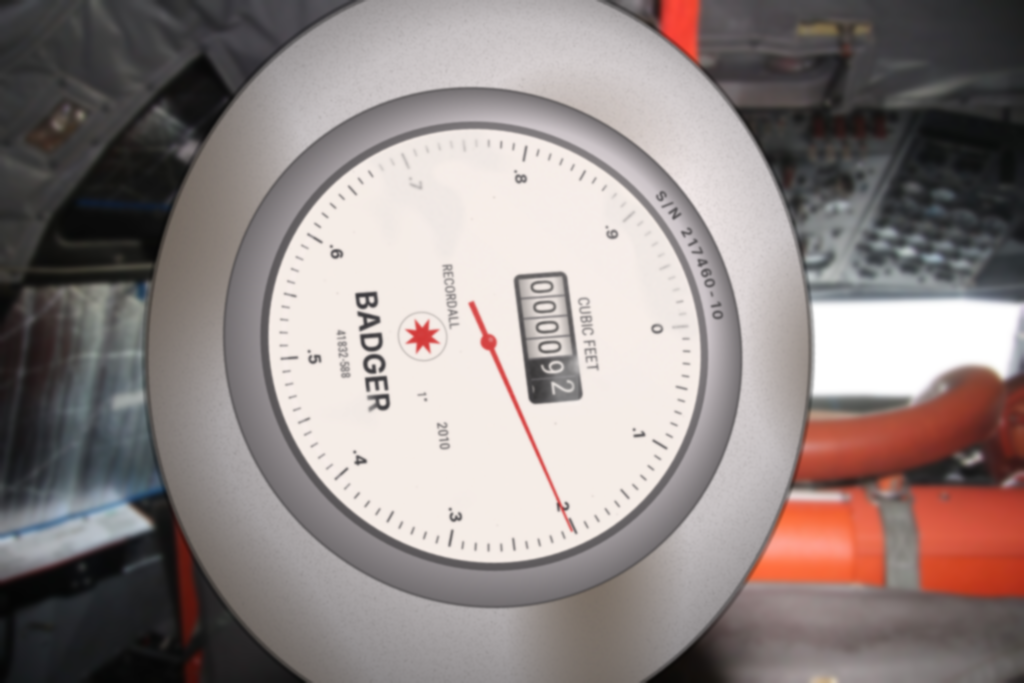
92.20 ft³
